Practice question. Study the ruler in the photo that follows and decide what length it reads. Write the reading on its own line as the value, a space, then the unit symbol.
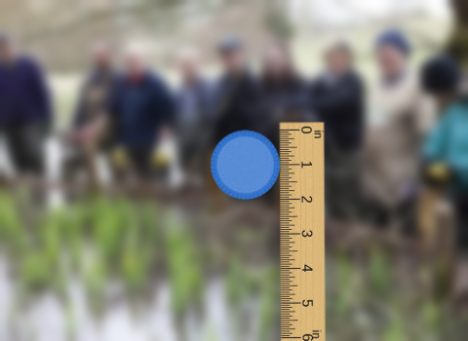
2 in
